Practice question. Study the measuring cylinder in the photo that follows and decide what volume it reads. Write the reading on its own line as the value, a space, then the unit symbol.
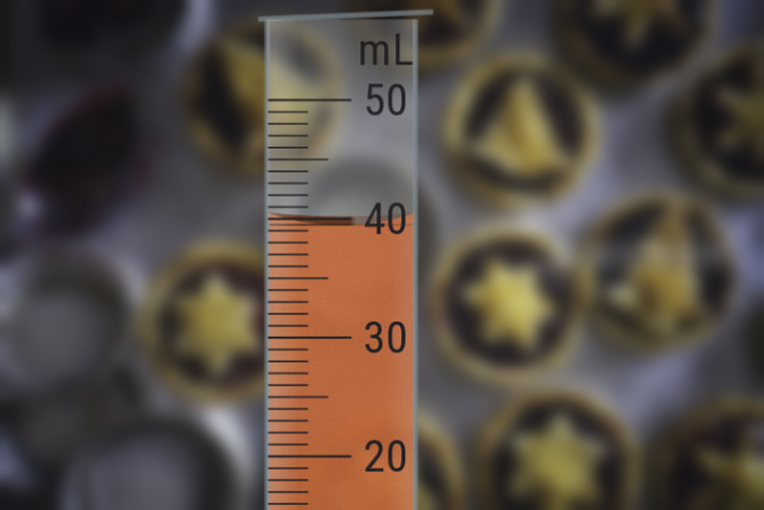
39.5 mL
